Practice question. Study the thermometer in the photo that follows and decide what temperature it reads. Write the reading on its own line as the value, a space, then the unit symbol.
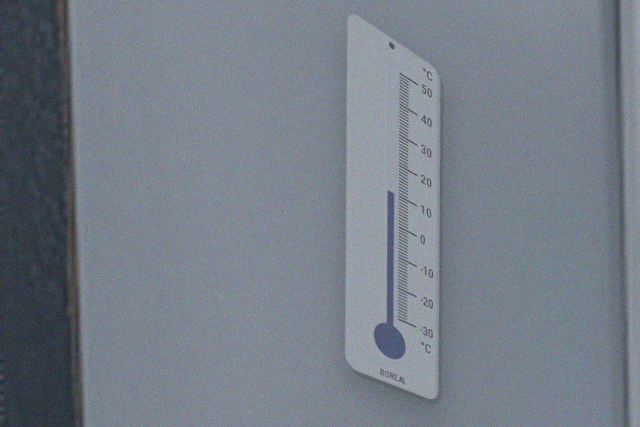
10 °C
